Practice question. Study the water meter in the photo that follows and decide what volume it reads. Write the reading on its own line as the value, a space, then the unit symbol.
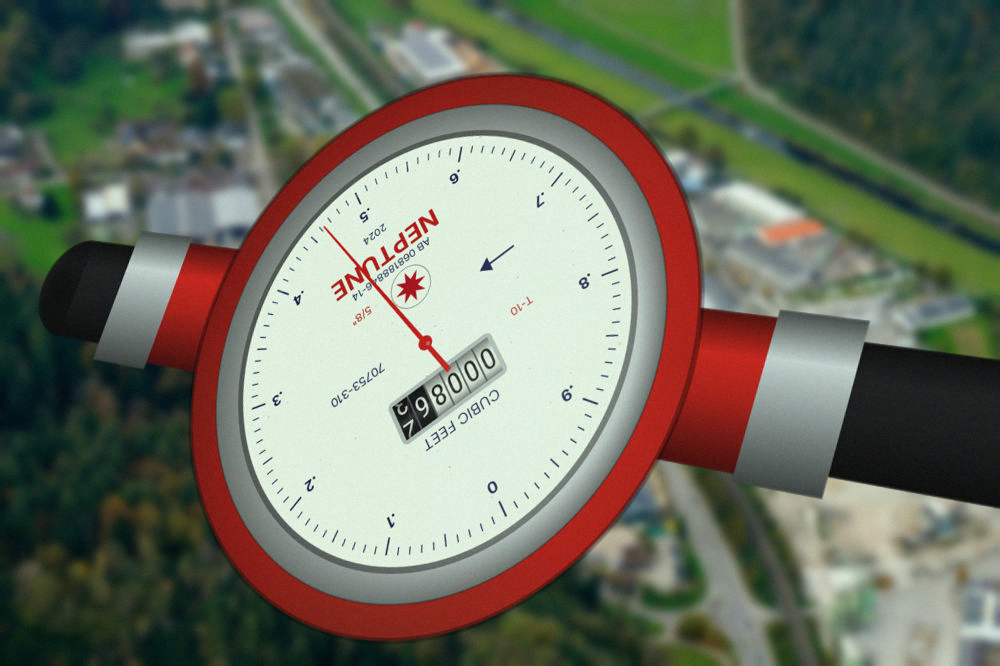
862.46 ft³
